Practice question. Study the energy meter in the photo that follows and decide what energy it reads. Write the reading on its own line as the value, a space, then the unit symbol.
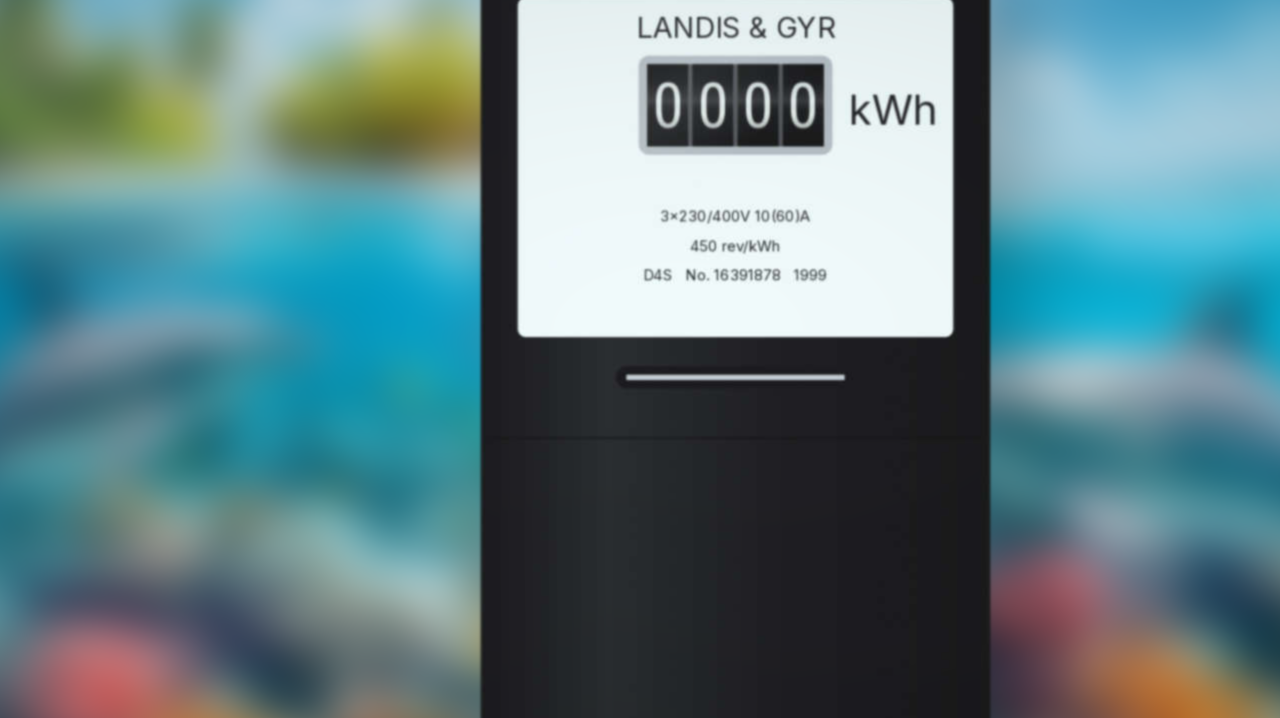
0 kWh
